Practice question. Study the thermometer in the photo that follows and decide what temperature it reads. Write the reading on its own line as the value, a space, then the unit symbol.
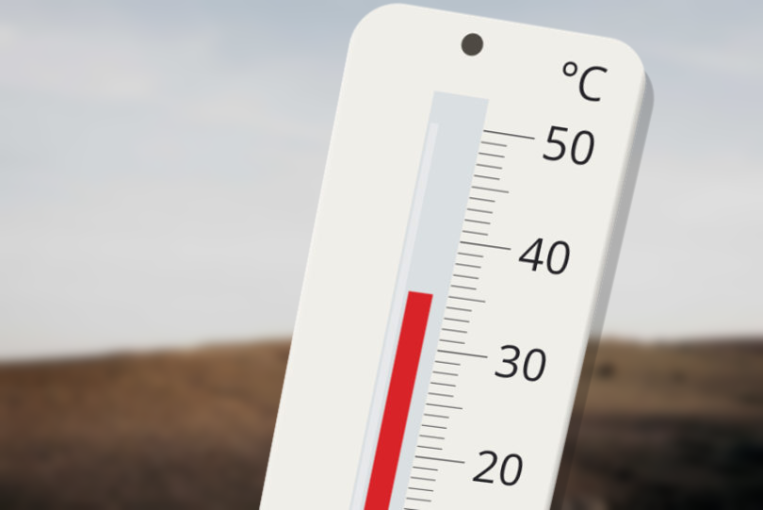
35 °C
